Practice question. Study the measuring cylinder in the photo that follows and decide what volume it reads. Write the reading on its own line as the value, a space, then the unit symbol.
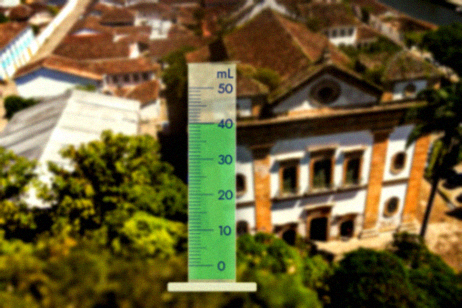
40 mL
